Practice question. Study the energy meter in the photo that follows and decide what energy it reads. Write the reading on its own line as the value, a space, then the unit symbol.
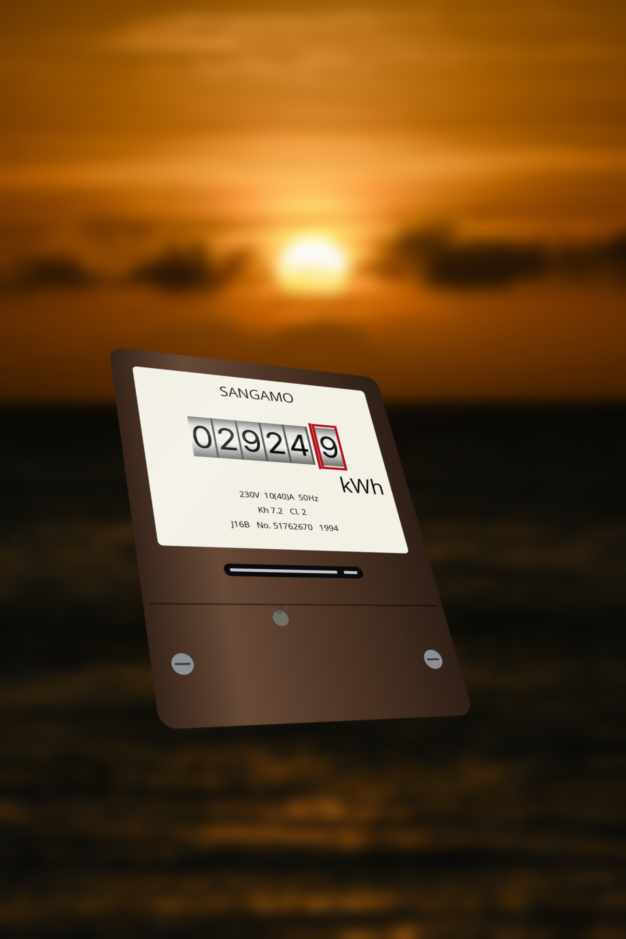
2924.9 kWh
